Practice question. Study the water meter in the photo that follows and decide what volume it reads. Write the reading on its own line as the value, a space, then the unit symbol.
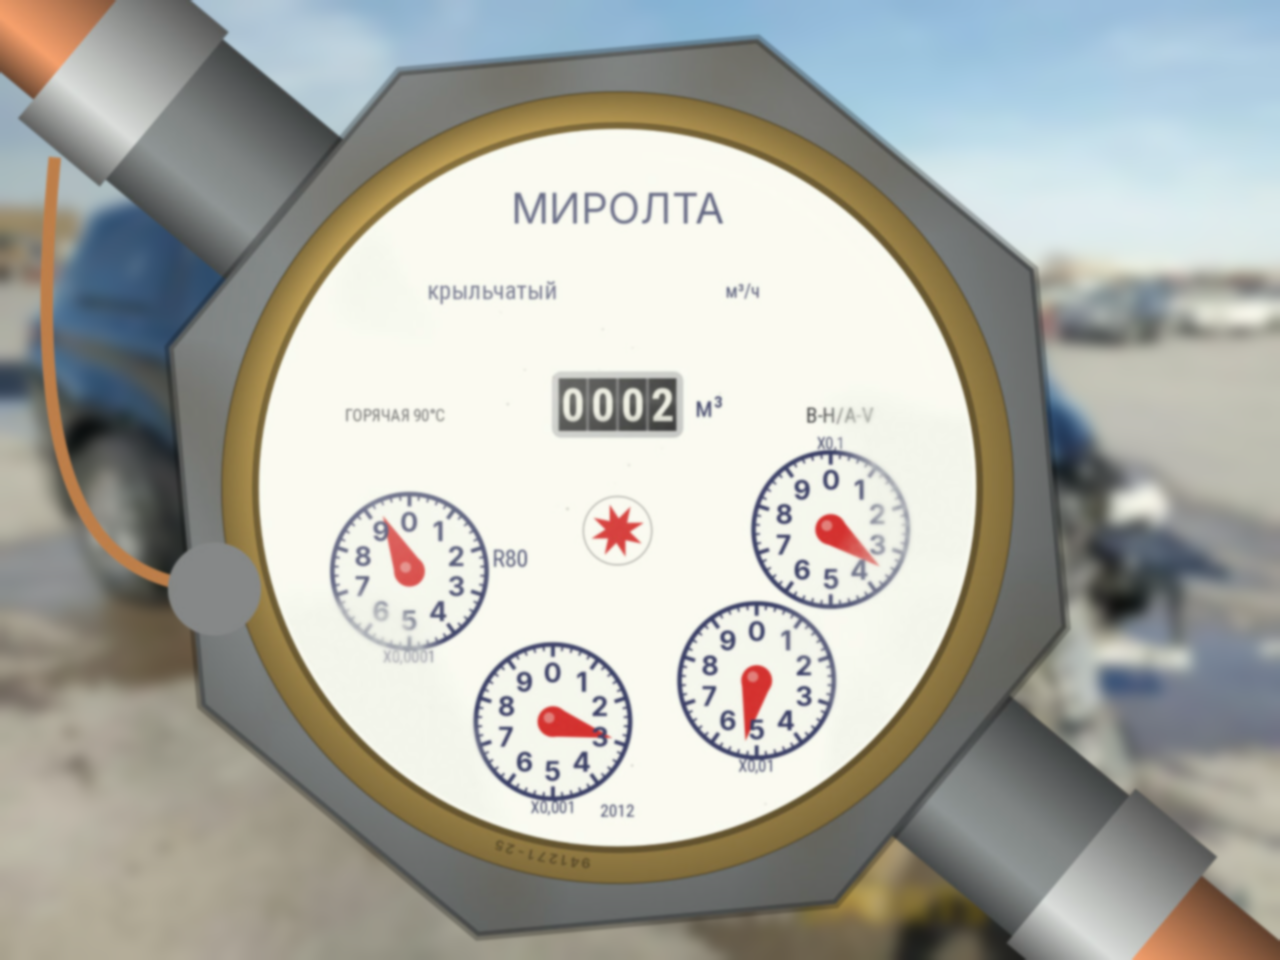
2.3529 m³
